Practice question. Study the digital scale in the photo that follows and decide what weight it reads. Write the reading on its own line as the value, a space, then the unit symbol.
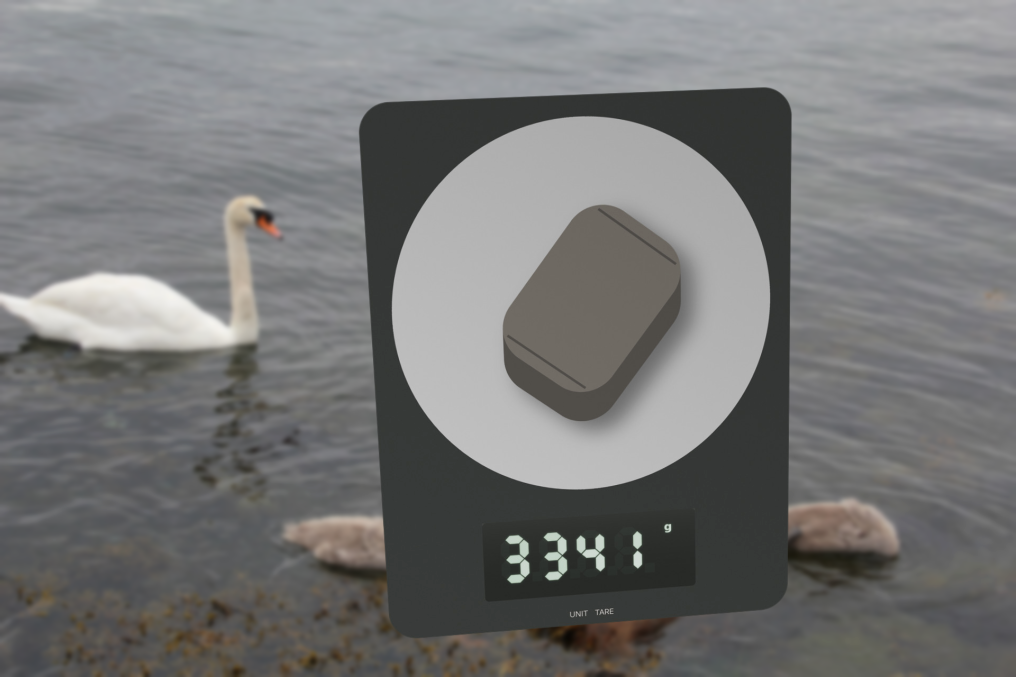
3341 g
